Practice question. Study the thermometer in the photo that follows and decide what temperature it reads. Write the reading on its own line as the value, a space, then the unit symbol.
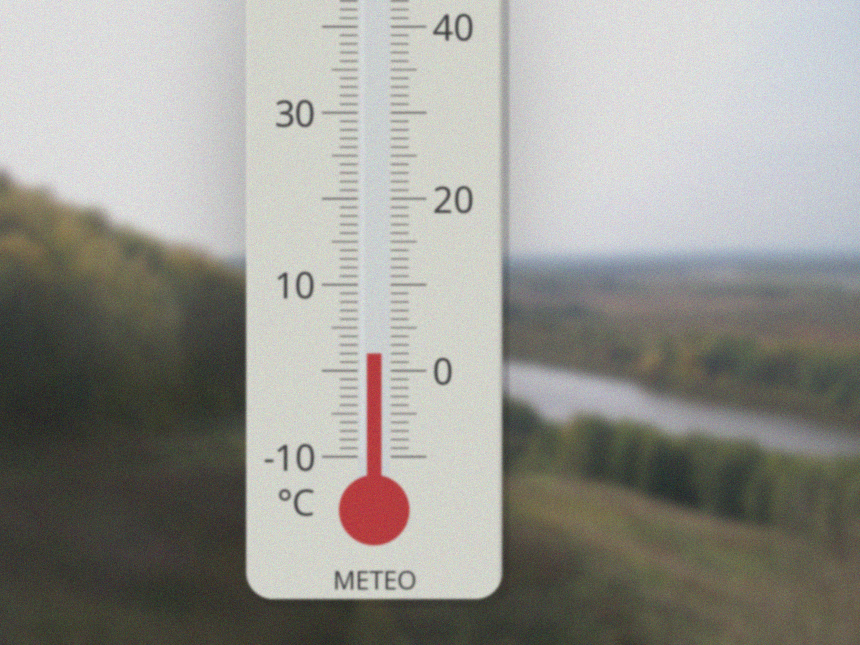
2 °C
